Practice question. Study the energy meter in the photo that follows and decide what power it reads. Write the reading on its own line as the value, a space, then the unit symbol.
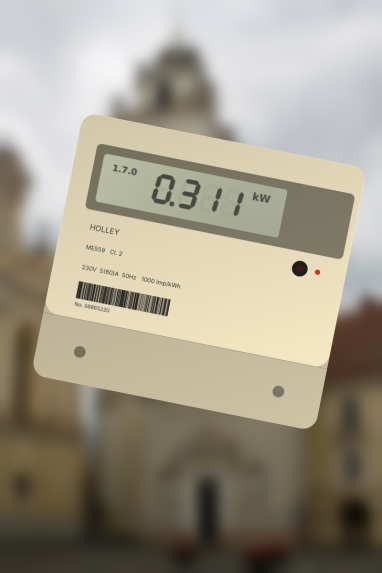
0.311 kW
